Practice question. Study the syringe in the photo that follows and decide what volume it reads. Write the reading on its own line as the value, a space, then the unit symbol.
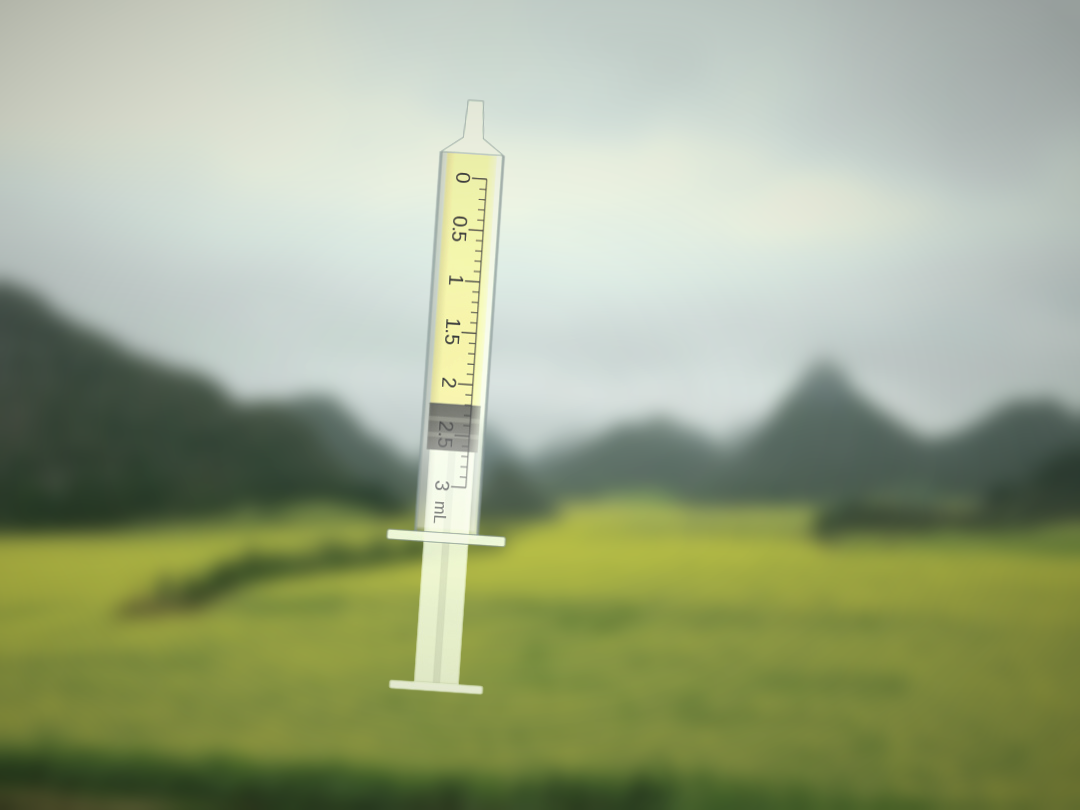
2.2 mL
